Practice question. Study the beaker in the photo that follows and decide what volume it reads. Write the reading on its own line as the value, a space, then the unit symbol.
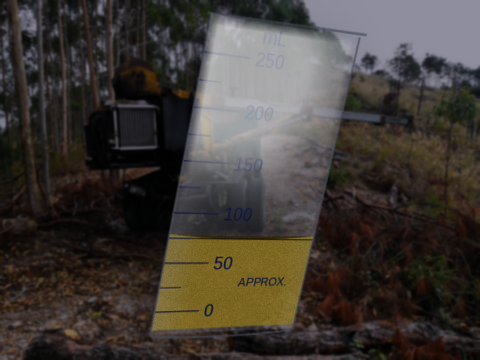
75 mL
